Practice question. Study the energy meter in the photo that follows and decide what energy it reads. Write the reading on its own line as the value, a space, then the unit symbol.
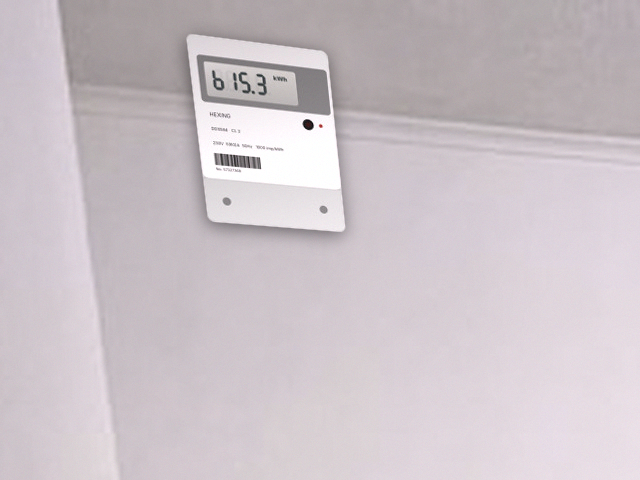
615.3 kWh
